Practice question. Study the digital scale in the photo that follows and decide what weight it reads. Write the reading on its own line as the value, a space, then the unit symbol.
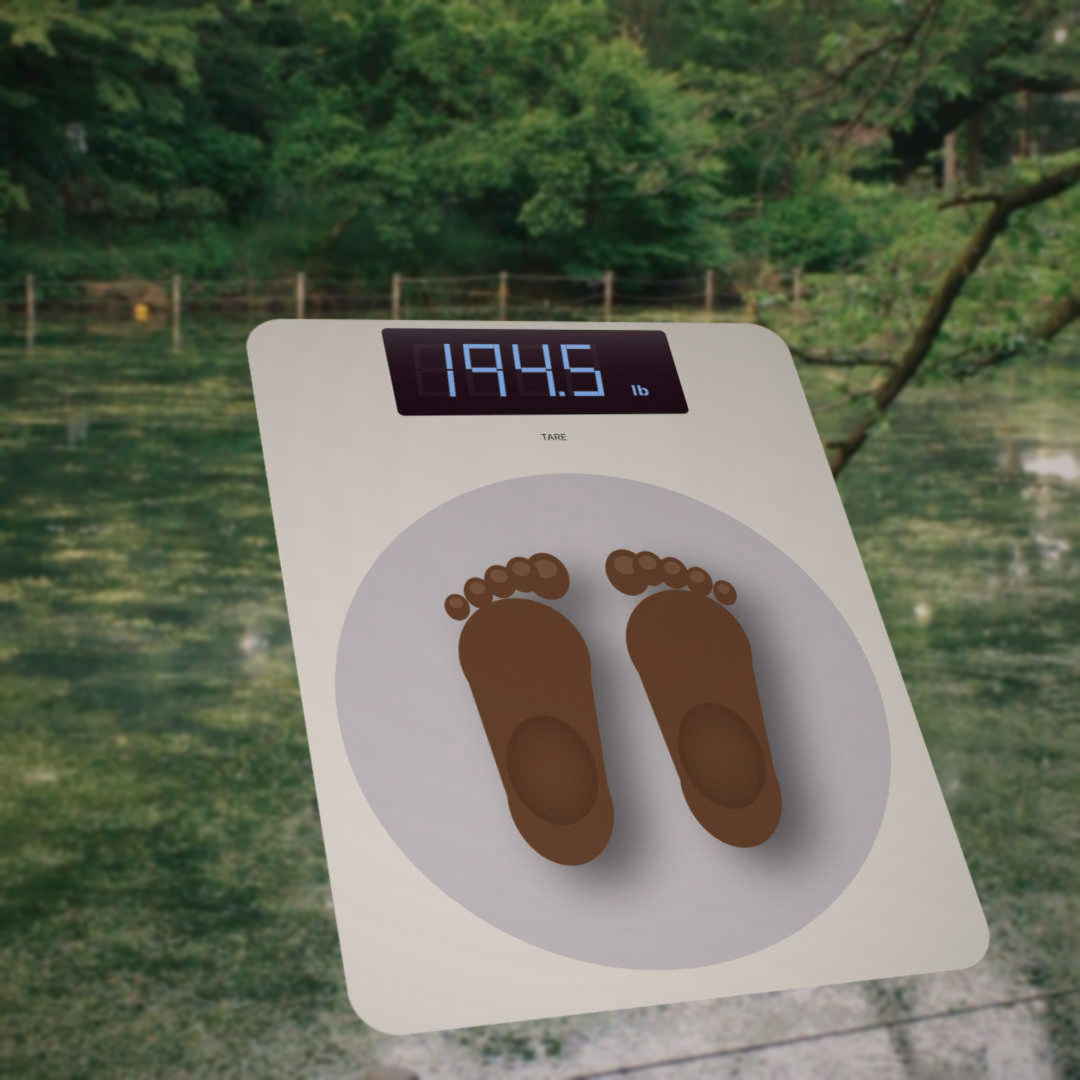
194.5 lb
